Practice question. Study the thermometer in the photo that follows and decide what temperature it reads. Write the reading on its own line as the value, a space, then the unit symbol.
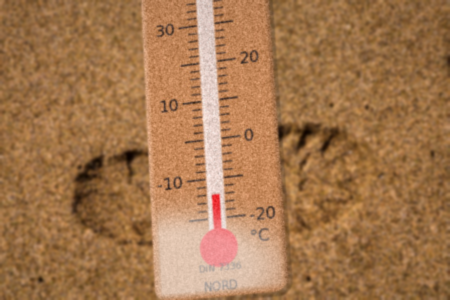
-14 °C
